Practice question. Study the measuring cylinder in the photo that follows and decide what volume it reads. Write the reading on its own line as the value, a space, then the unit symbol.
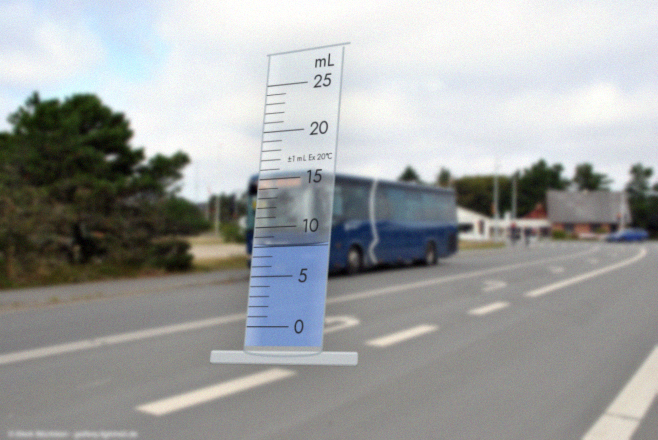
8 mL
